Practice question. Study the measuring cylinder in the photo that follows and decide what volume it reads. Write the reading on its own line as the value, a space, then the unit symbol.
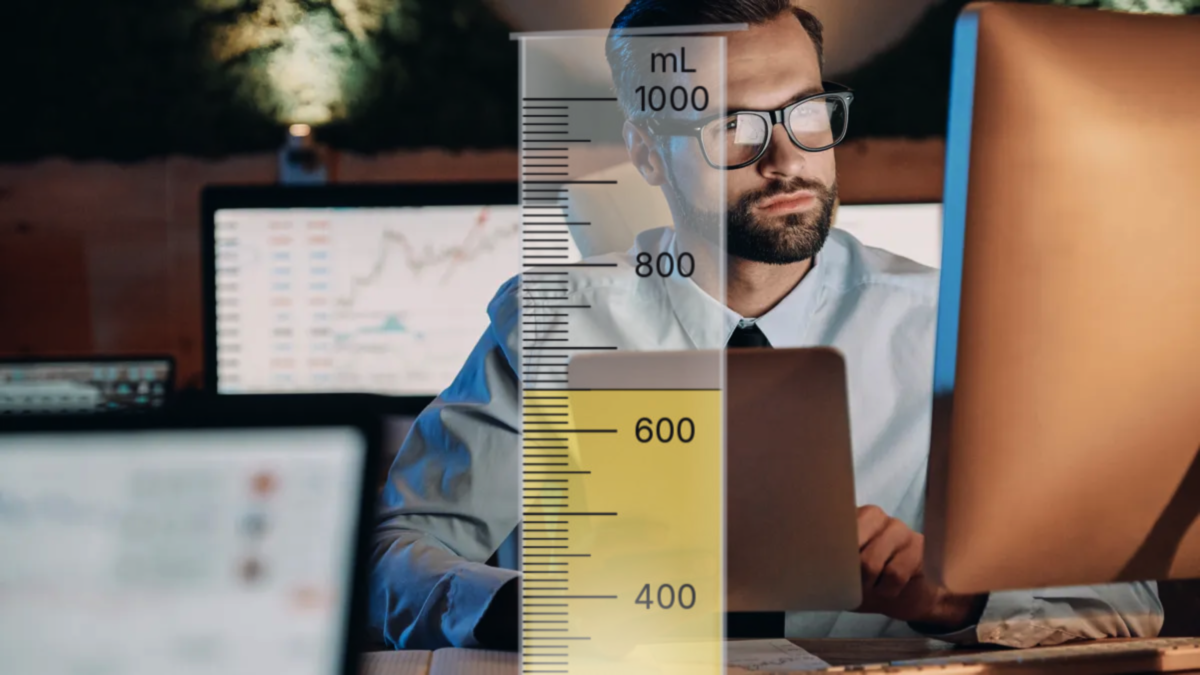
650 mL
